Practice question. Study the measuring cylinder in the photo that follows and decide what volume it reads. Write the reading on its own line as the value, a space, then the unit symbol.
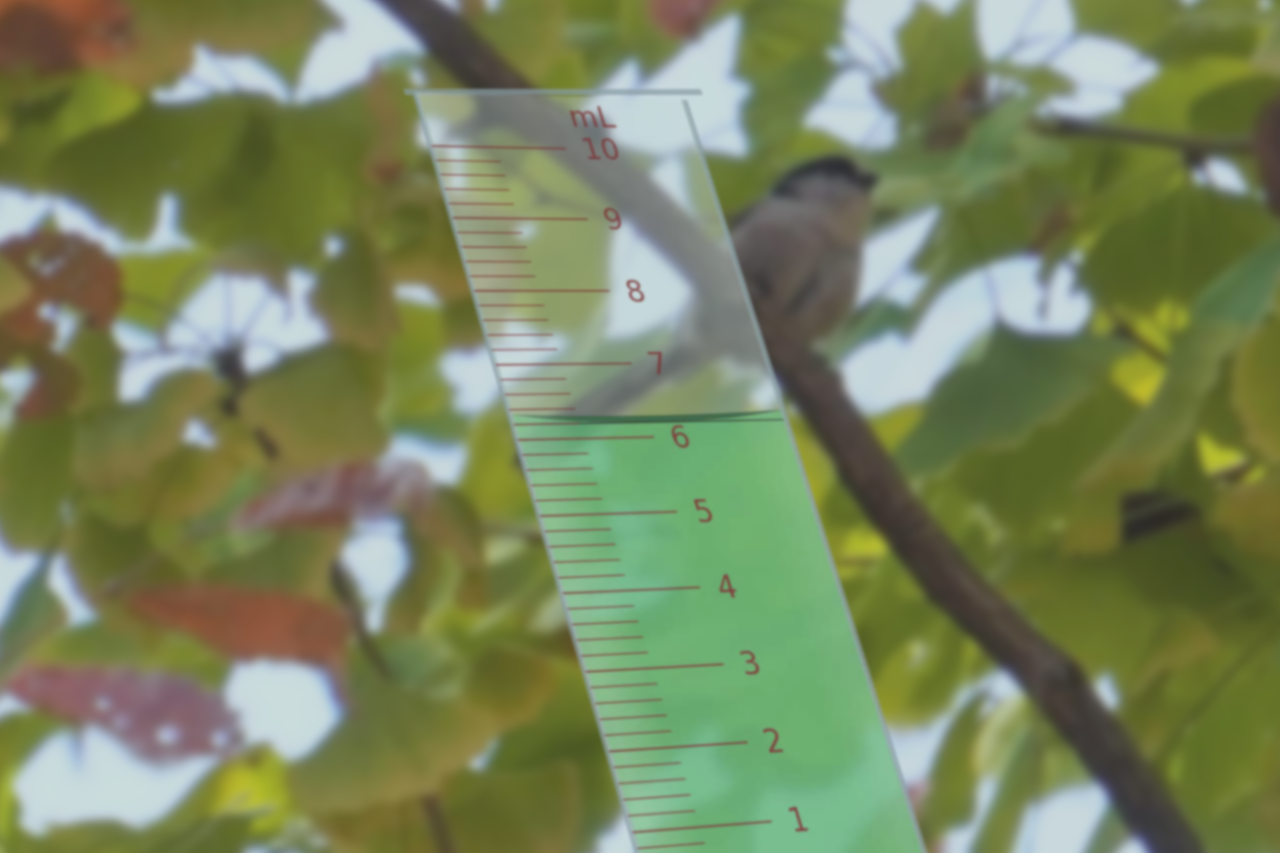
6.2 mL
